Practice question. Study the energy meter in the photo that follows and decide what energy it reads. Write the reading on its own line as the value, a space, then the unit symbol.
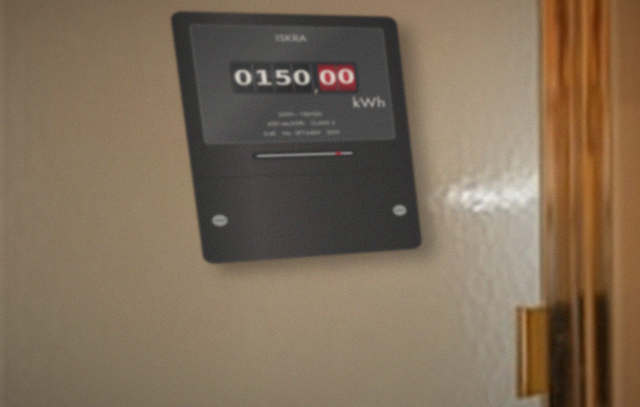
150.00 kWh
